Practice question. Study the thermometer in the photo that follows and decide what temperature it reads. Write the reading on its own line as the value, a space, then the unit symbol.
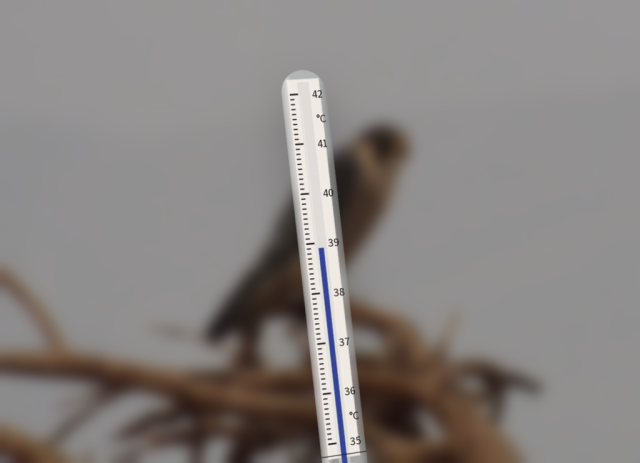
38.9 °C
